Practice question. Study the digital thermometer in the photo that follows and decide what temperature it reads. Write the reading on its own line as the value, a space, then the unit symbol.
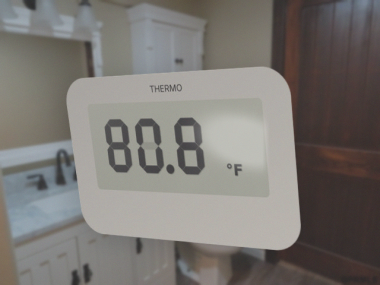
80.8 °F
